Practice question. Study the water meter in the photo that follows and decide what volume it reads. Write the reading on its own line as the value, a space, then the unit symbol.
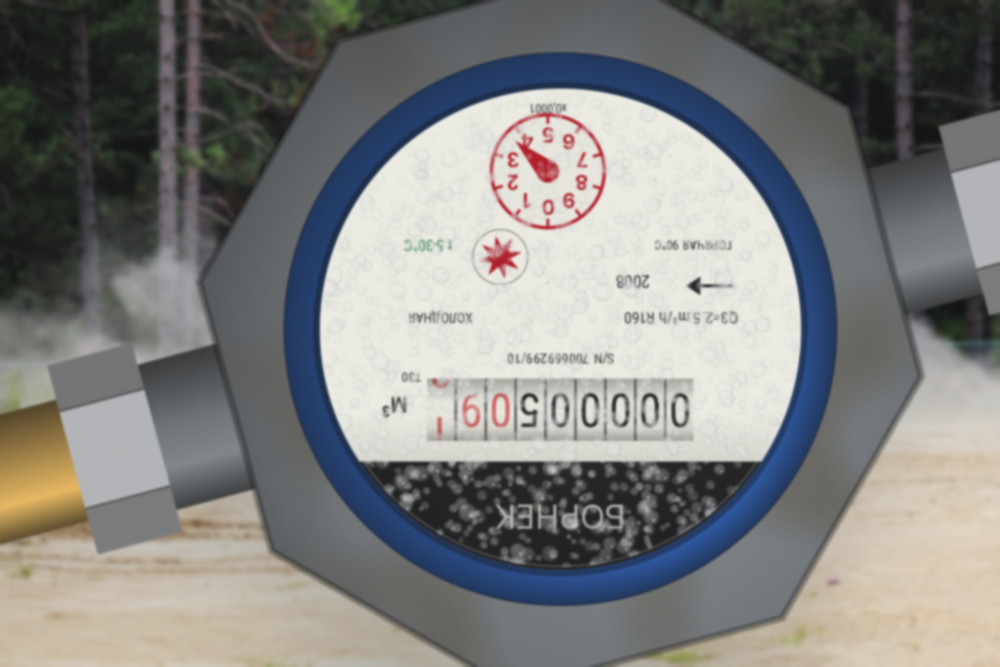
5.0913 m³
